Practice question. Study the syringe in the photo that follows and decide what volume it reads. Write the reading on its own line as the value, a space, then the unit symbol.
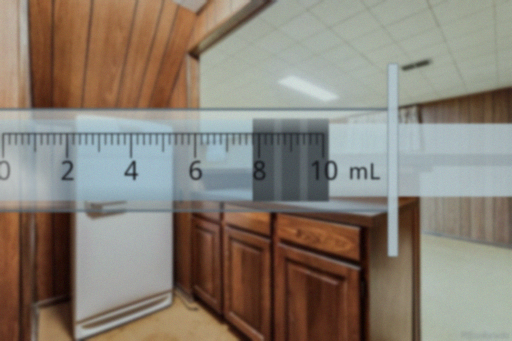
7.8 mL
